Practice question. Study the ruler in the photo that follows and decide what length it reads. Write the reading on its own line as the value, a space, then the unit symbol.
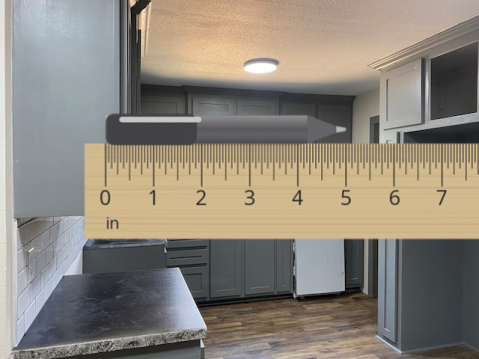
5 in
